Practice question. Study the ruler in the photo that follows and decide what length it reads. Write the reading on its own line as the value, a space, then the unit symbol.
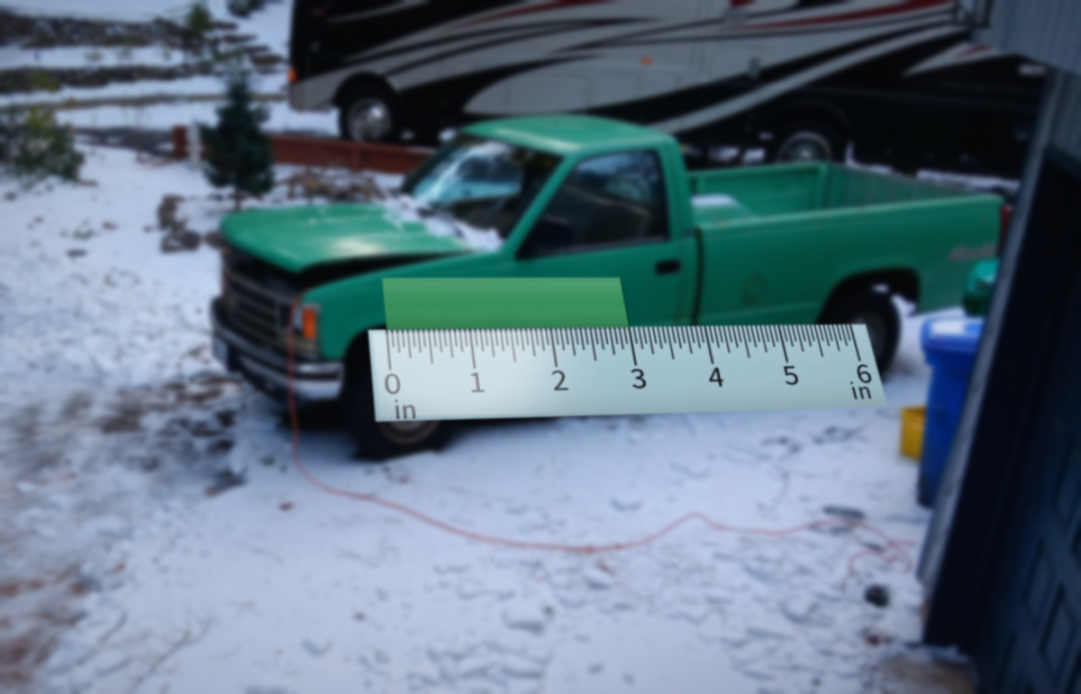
3 in
